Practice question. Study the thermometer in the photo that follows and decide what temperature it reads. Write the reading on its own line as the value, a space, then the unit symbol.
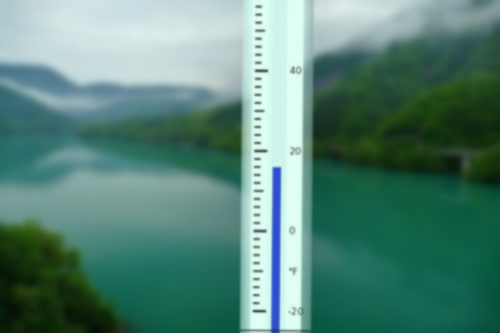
16 °F
